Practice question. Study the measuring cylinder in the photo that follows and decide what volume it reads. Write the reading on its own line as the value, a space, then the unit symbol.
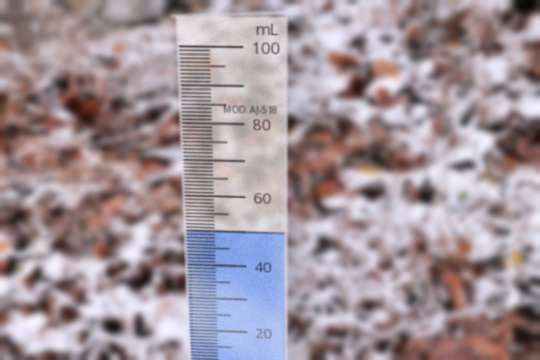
50 mL
